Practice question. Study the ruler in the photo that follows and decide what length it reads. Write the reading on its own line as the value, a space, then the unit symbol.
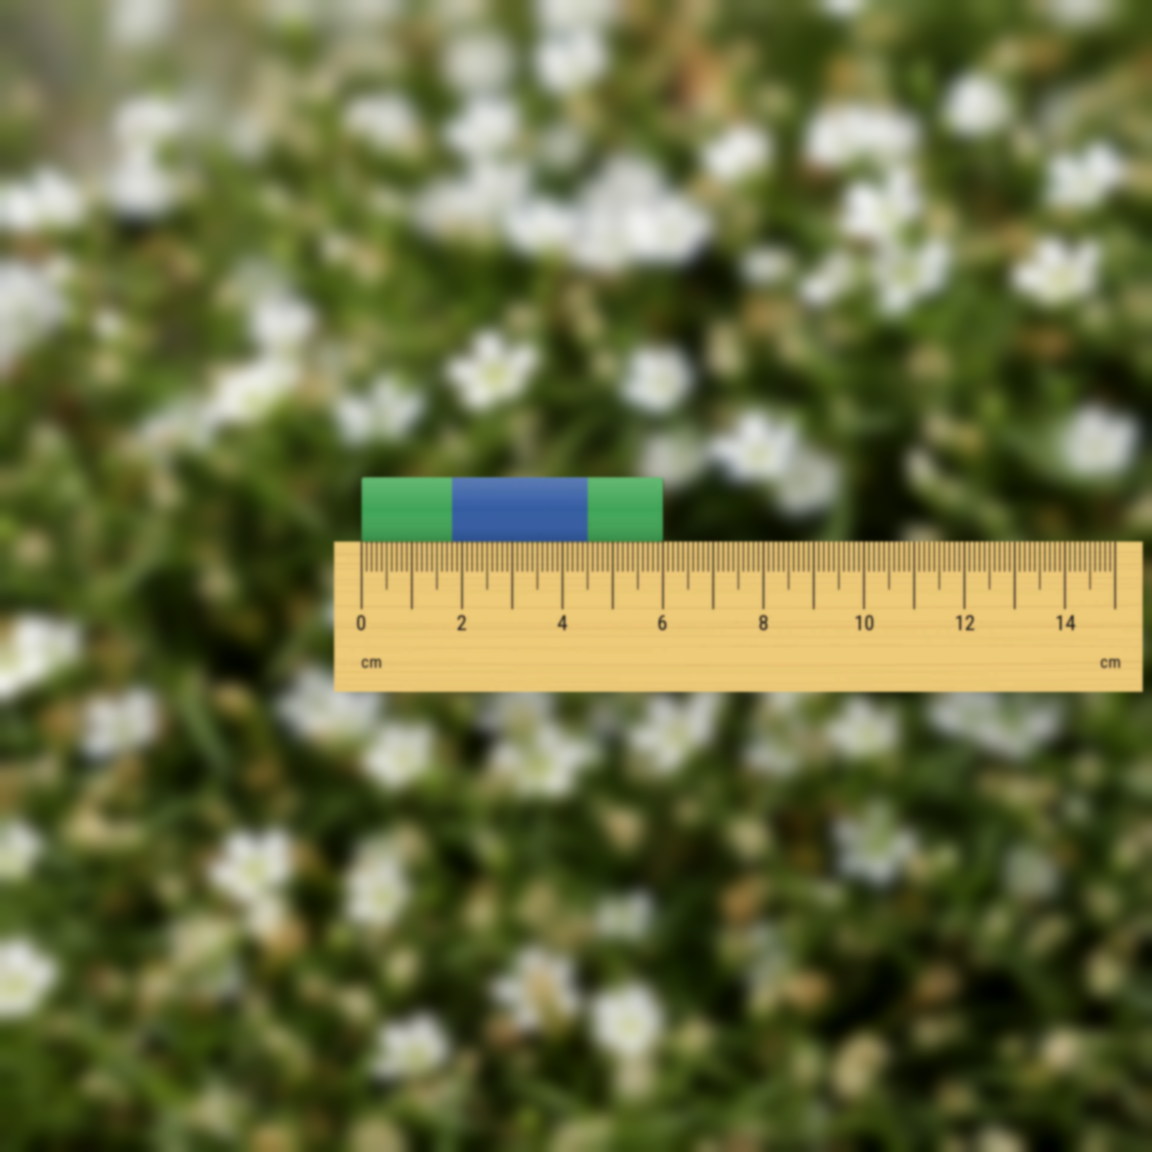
6 cm
